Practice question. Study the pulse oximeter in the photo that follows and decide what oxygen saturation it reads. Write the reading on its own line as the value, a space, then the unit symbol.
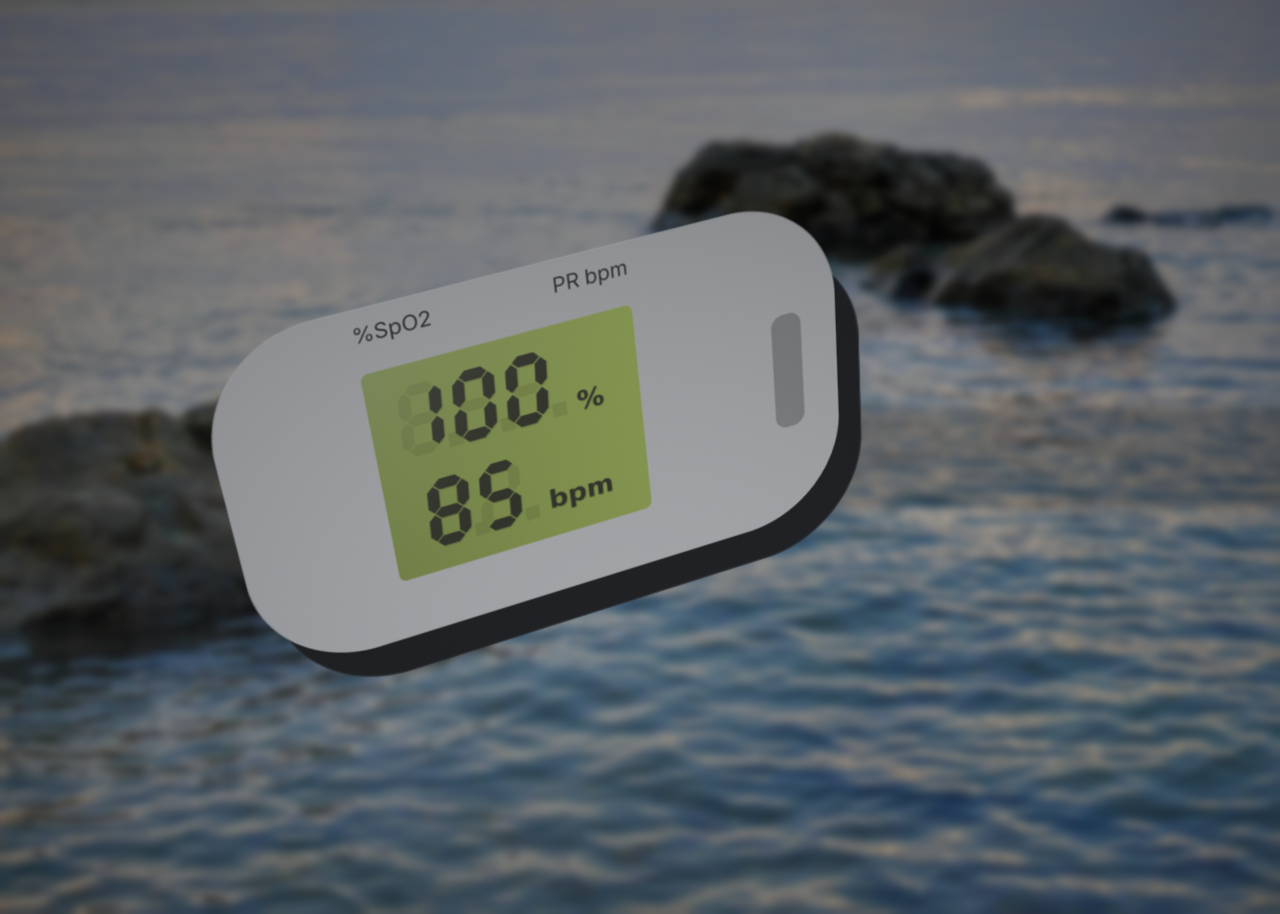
100 %
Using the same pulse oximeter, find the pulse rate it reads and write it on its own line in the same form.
85 bpm
